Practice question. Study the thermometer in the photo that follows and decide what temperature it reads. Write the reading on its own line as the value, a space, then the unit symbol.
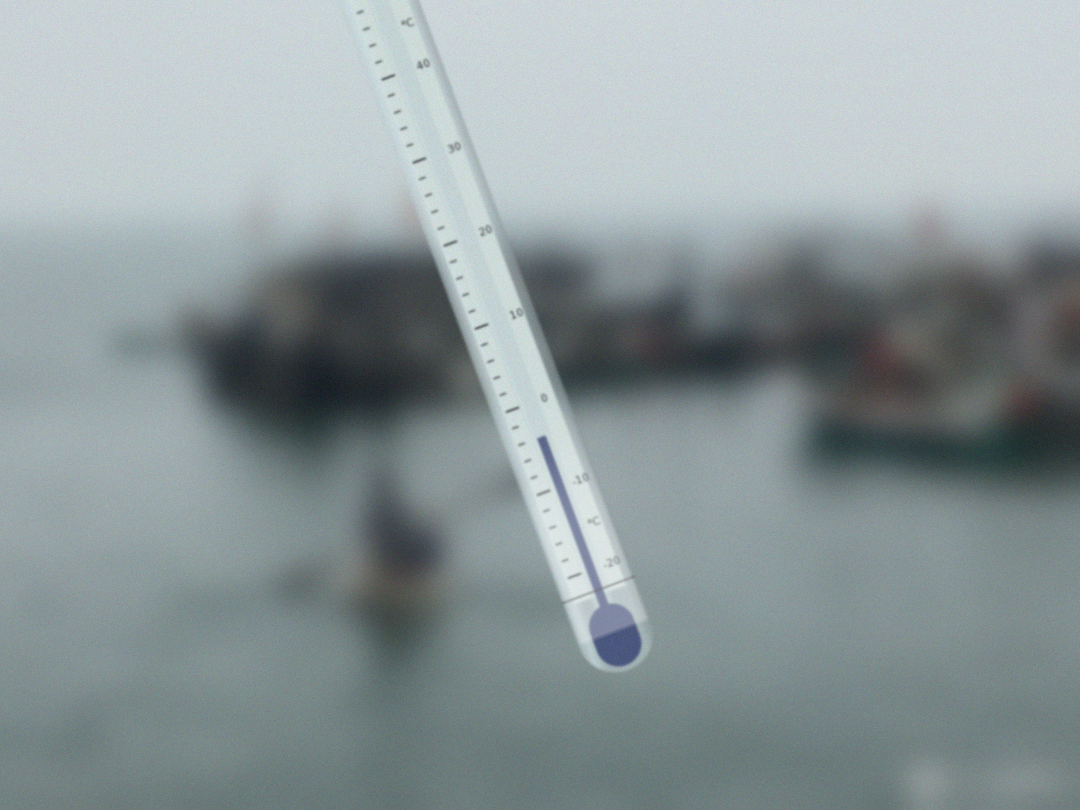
-4 °C
